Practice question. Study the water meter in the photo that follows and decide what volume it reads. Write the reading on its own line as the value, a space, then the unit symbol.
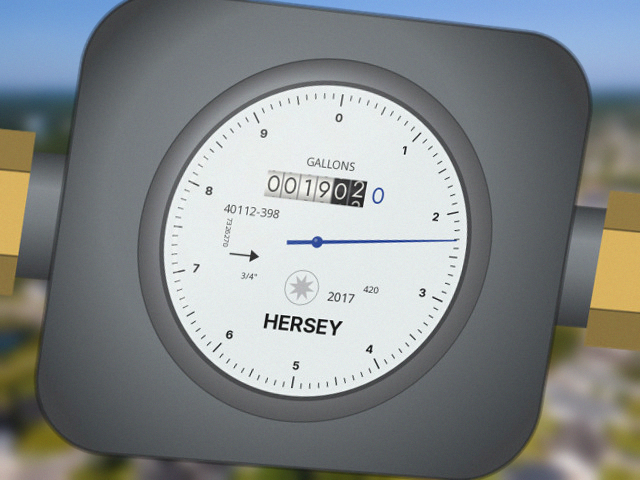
19022.3 gal
